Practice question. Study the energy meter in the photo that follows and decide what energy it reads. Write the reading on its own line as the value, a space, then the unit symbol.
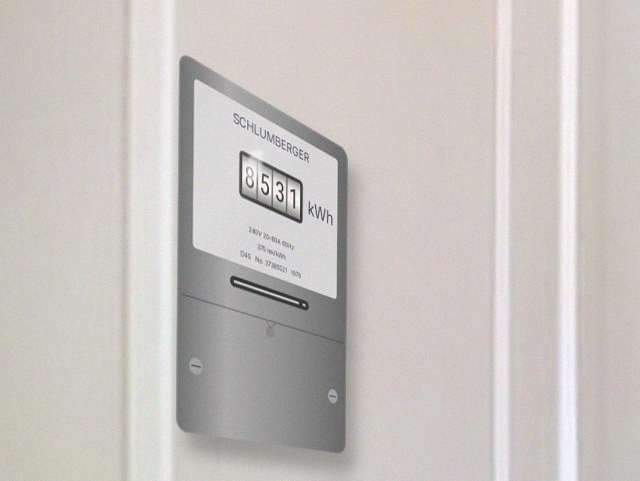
8531 kWh
